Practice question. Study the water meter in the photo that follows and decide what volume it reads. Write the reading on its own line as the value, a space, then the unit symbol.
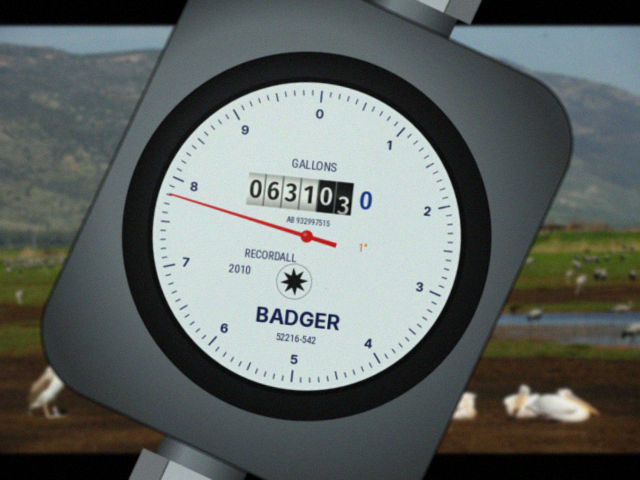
631027.8 gal
